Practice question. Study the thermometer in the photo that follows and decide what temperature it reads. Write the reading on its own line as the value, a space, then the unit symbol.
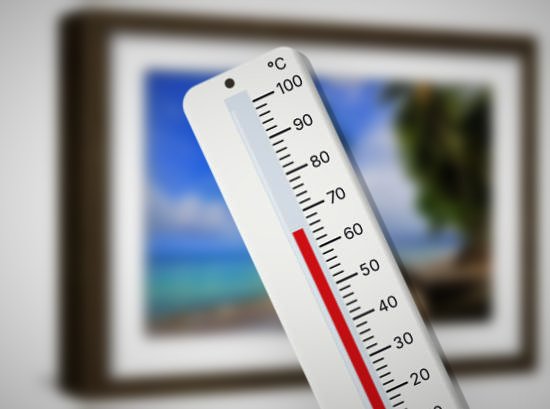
66 °C
